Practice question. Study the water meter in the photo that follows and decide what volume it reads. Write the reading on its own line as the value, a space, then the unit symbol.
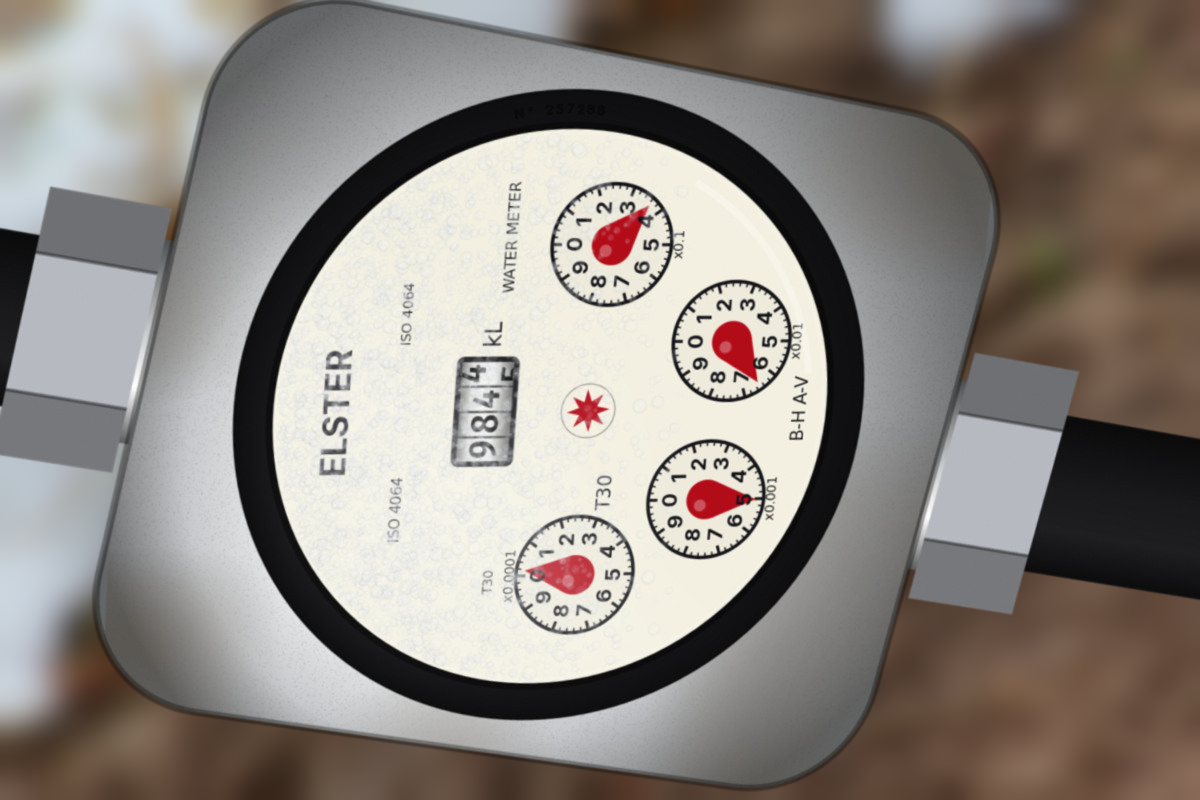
9844.3650 kL
